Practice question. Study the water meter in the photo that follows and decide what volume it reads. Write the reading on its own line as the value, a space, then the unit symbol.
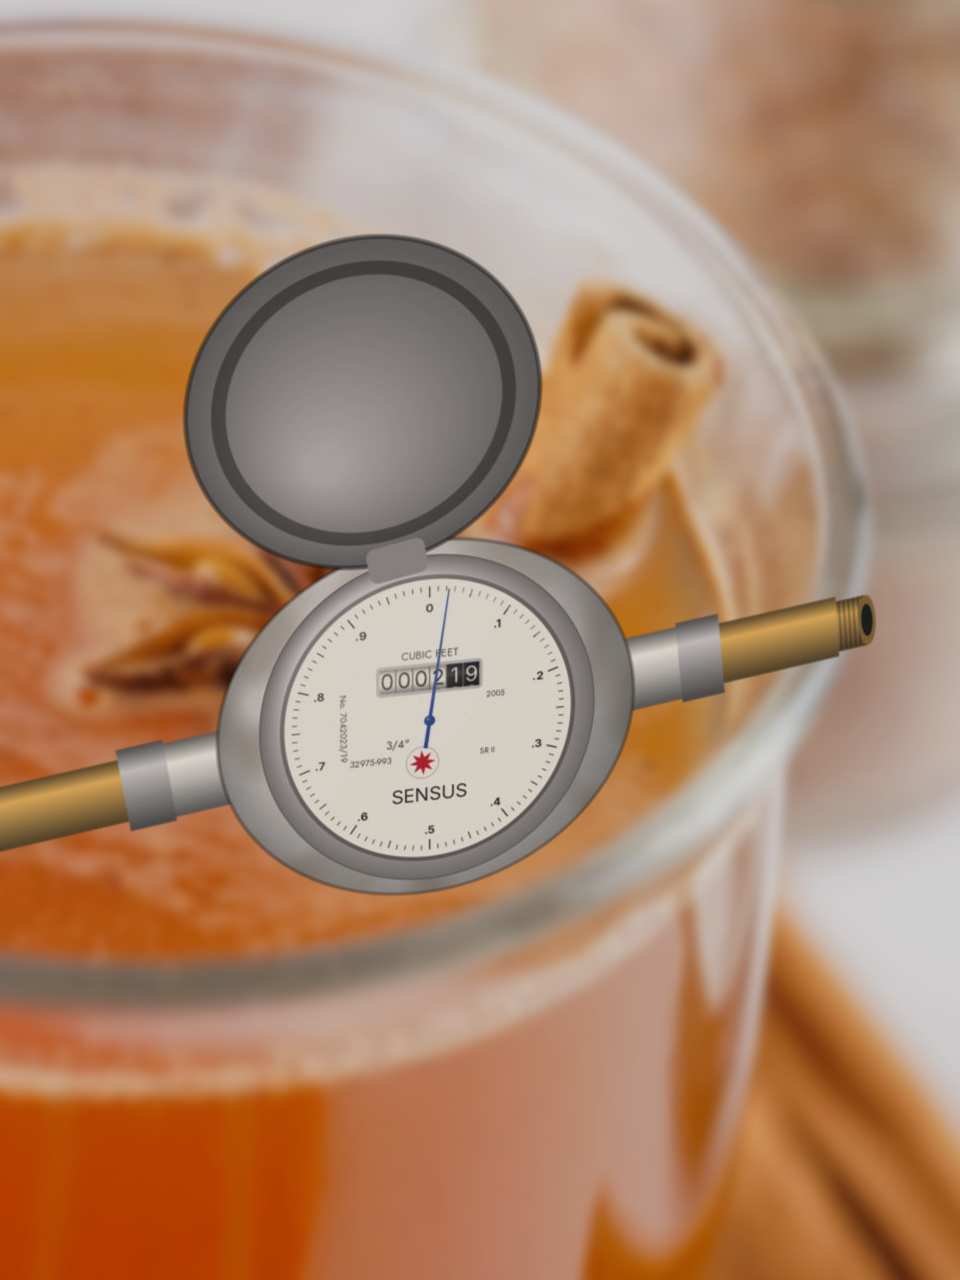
219.02 ft³
